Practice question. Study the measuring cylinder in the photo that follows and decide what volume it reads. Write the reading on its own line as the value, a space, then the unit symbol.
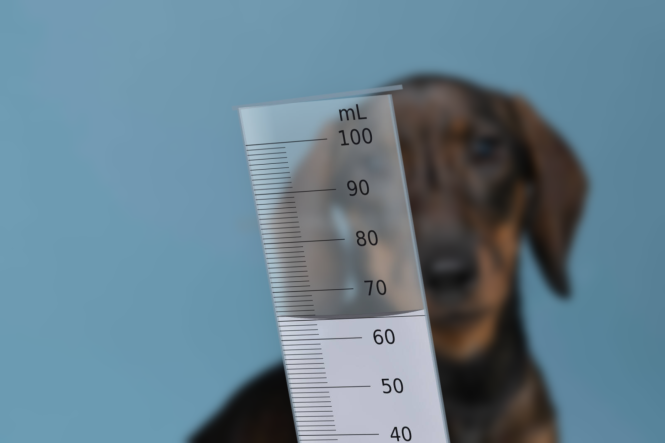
64 mL
